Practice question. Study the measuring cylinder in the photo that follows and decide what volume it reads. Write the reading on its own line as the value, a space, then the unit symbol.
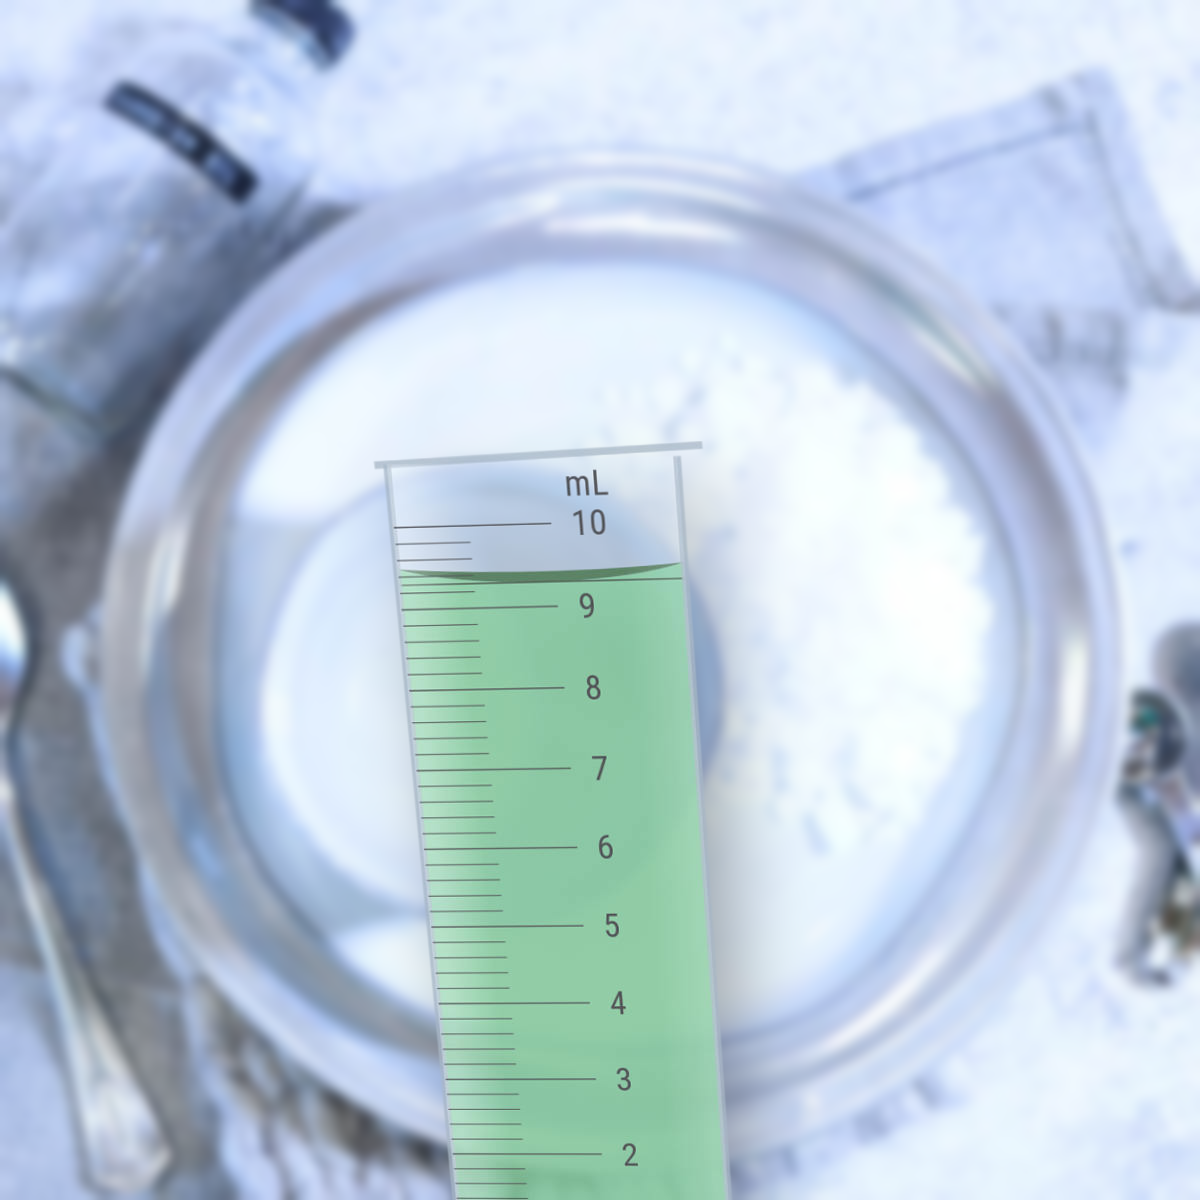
9.3 mL
